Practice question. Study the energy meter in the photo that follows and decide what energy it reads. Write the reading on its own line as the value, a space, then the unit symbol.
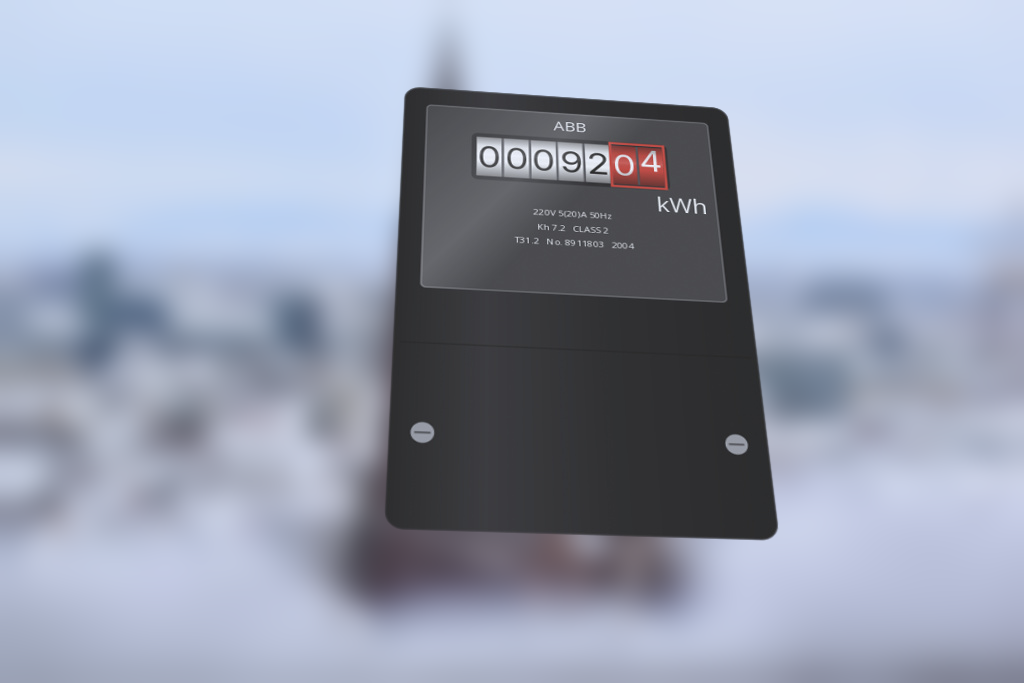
92.04 kWh
